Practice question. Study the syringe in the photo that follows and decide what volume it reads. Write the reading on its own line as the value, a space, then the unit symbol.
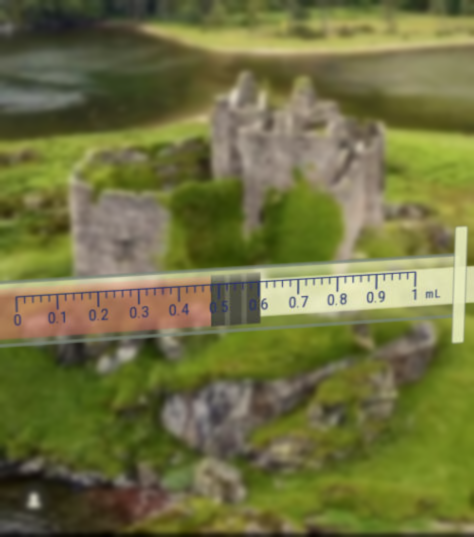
0.48 mL
